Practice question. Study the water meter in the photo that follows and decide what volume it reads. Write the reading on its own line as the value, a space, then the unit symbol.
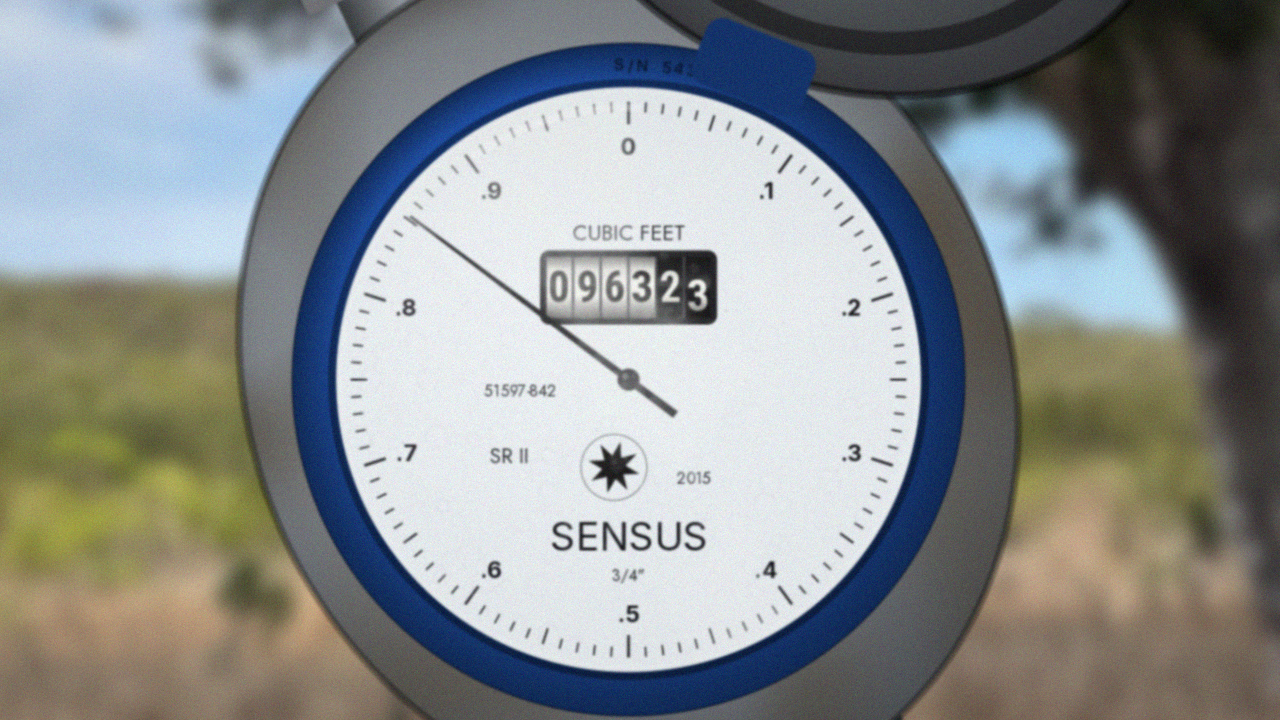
96322.85 ft³
